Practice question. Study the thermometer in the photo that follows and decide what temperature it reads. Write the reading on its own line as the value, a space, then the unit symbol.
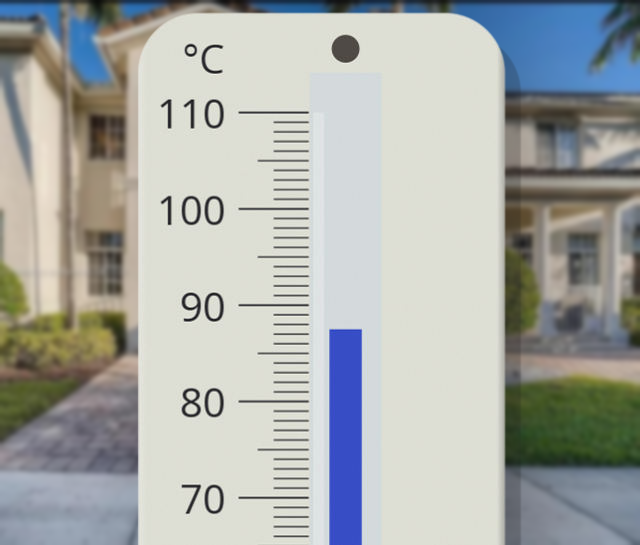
87.5 °C
